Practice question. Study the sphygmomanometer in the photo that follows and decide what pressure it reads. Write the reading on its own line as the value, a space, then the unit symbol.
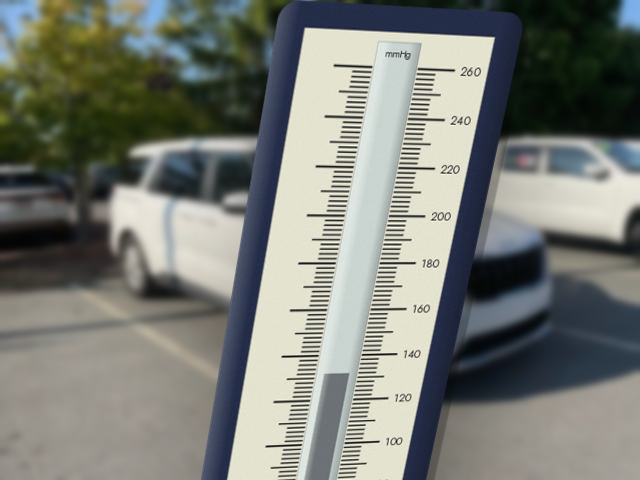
132 mmHg
